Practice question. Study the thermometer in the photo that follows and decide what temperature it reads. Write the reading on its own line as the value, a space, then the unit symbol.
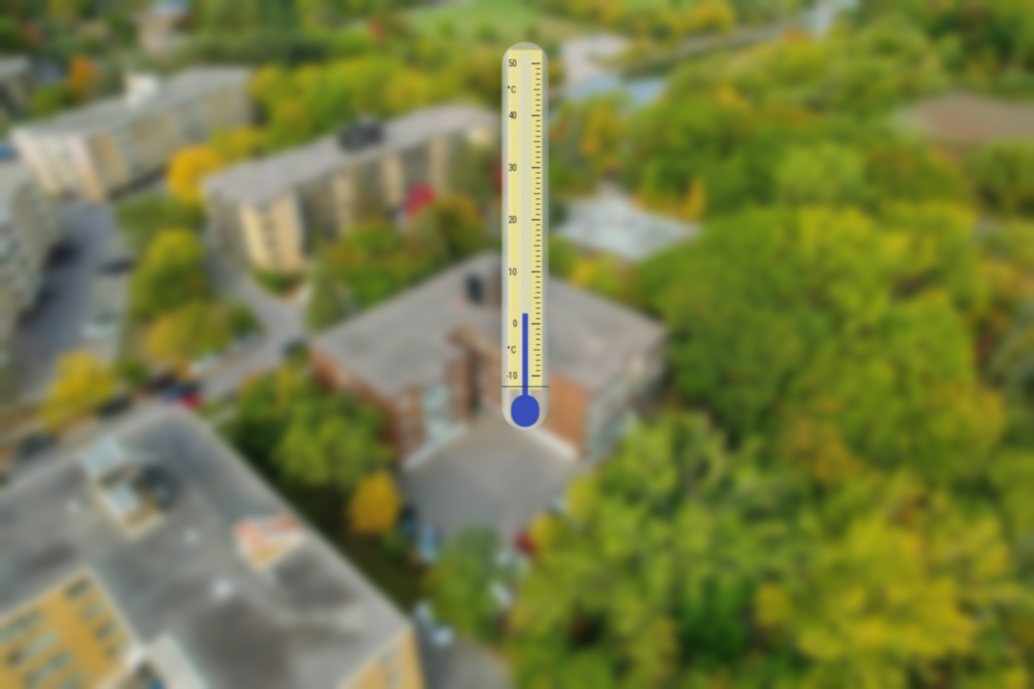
2 °C
